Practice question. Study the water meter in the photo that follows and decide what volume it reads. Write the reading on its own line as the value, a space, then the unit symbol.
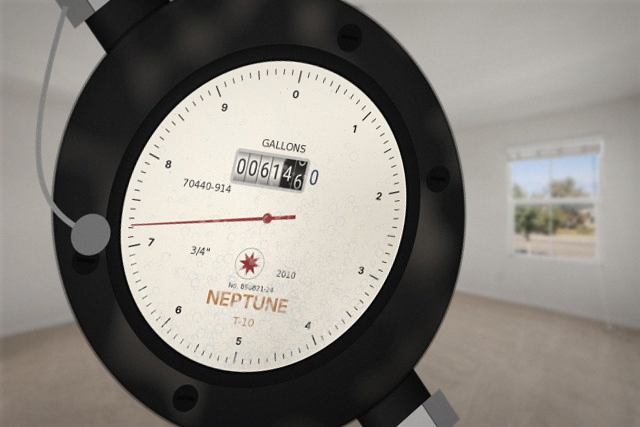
61457.2 gal
